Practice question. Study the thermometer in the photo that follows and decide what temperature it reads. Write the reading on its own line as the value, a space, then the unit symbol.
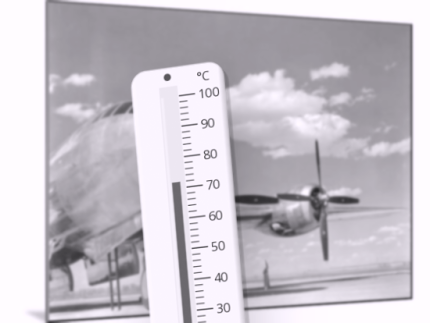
72 °C
